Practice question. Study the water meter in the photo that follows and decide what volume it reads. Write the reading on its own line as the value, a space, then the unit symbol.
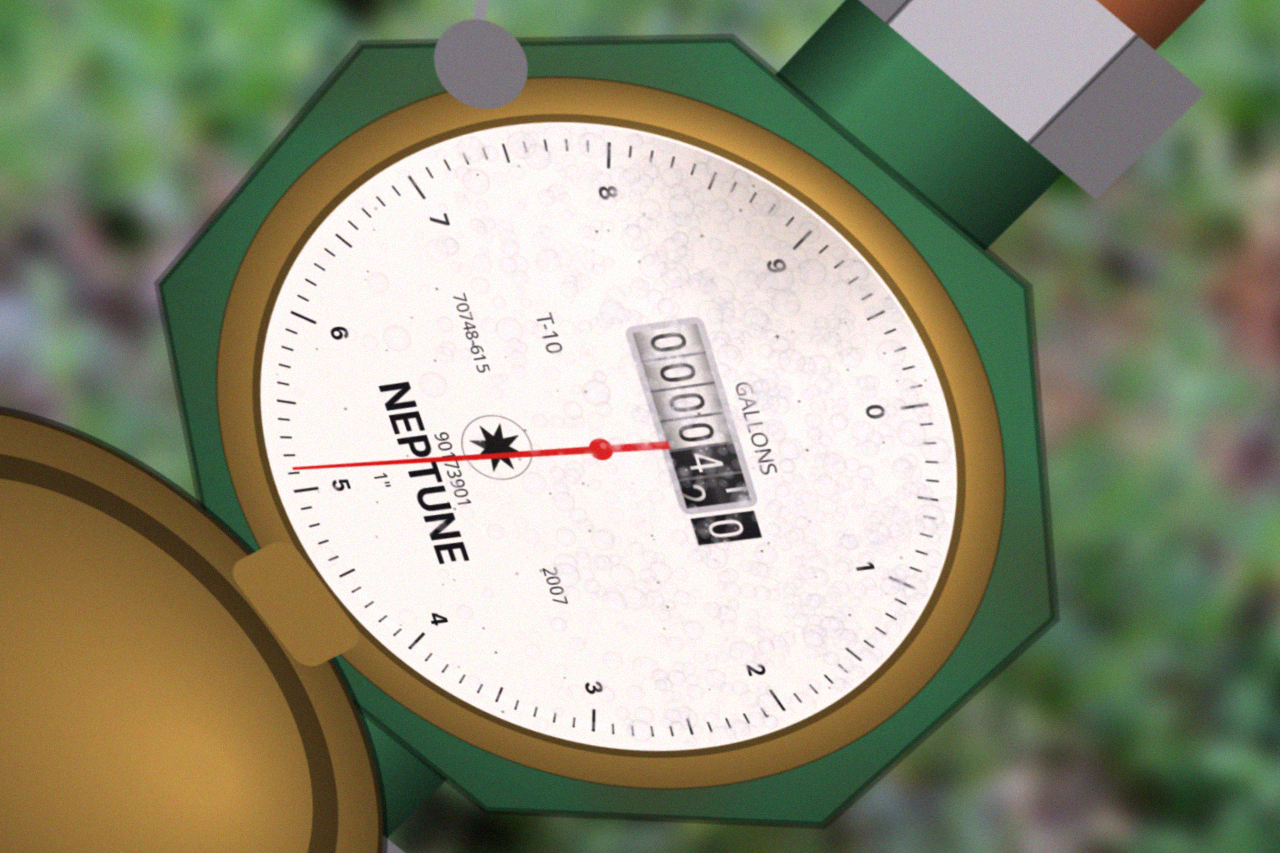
415.1 gal
